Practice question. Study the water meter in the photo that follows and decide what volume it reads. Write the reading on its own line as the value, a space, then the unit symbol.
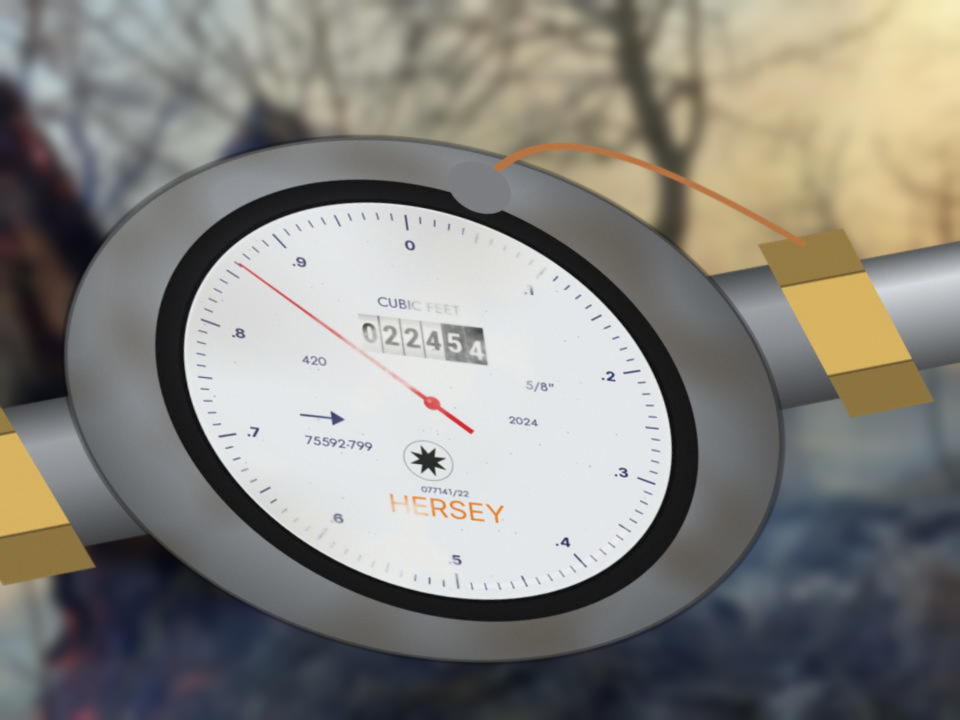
22453.86 ft³
